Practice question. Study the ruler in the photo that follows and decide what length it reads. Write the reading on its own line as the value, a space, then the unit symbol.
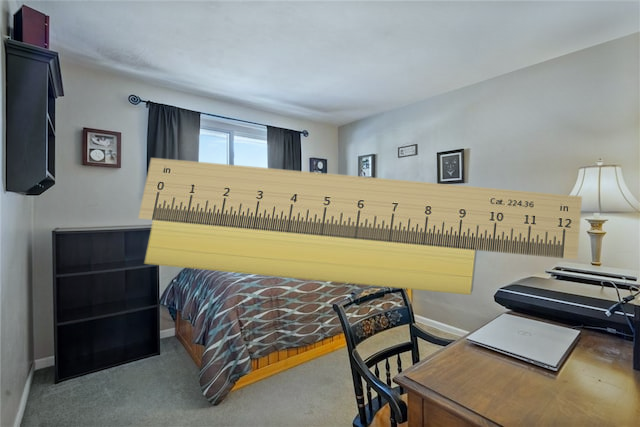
9.5 in
